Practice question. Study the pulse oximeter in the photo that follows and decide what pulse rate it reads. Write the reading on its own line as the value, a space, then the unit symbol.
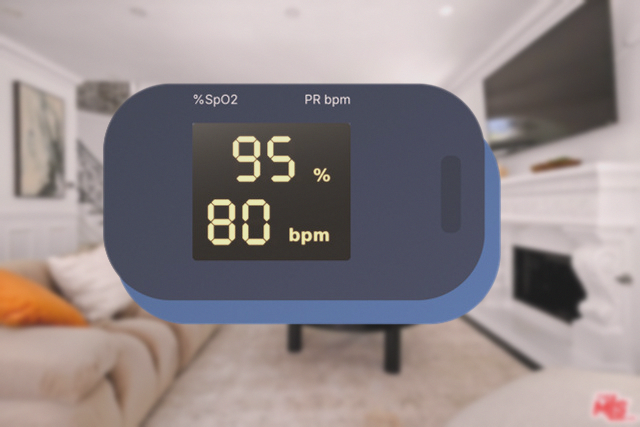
80 bpm
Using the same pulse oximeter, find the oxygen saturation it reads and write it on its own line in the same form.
95 %
